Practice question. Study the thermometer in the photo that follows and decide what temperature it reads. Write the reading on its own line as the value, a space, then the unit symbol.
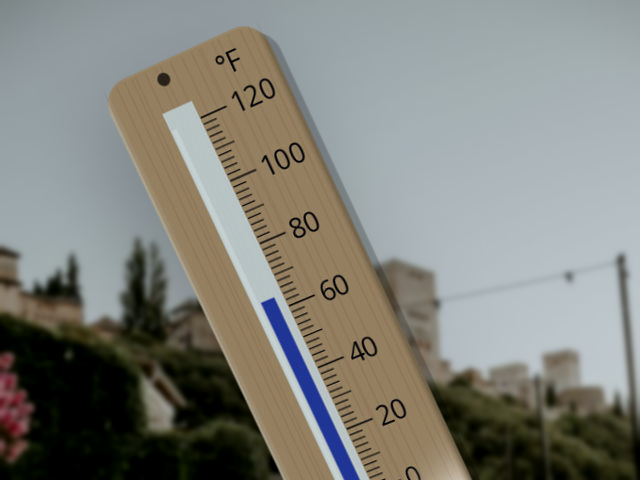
64 °F
